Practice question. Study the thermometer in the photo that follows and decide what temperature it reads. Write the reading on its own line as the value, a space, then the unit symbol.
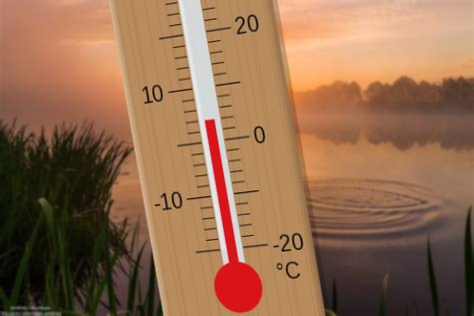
4 °C
